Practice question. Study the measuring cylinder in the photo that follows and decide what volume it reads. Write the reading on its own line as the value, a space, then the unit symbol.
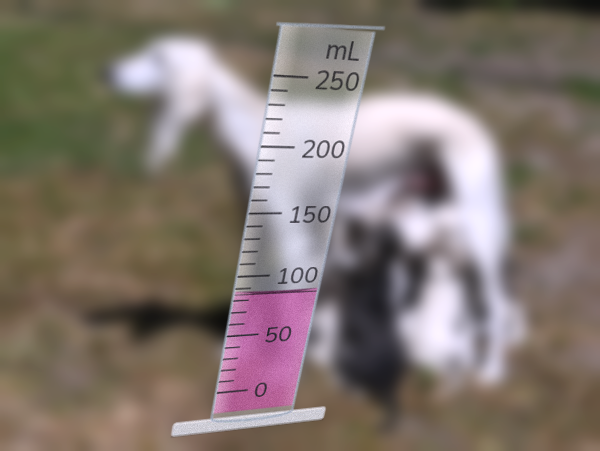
85 mL
